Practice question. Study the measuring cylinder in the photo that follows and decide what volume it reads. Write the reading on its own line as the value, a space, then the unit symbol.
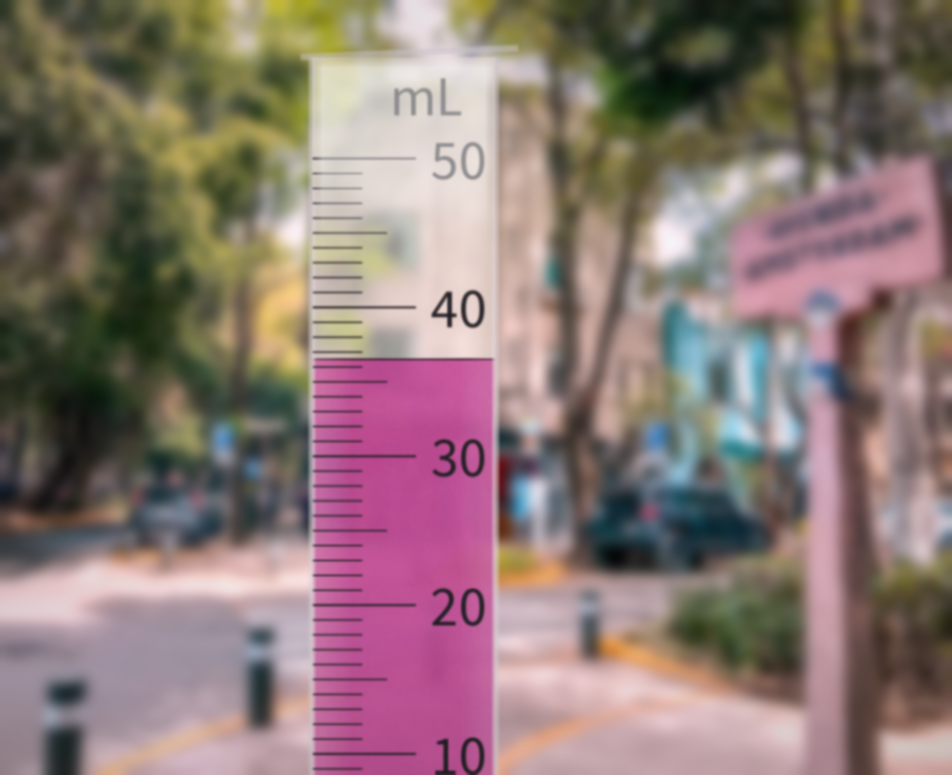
36.5 mL
